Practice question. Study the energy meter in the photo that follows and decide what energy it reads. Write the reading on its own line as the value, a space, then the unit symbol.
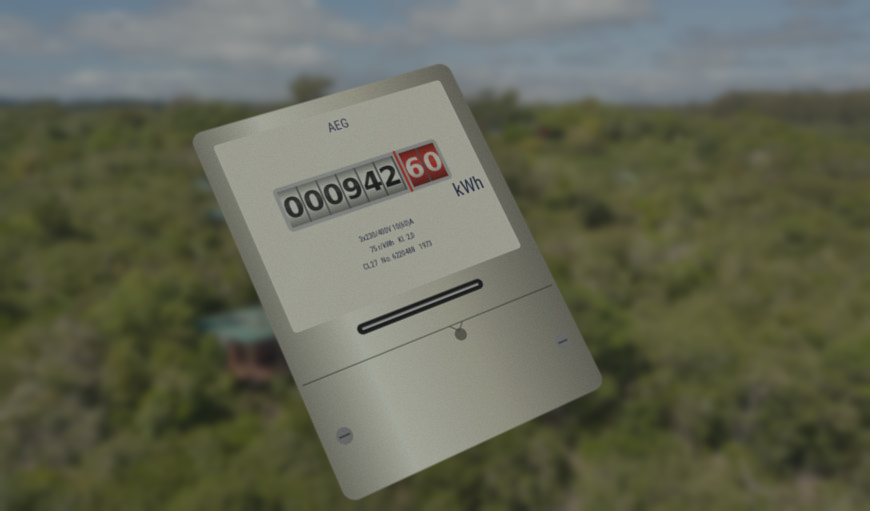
942.60 kWh
